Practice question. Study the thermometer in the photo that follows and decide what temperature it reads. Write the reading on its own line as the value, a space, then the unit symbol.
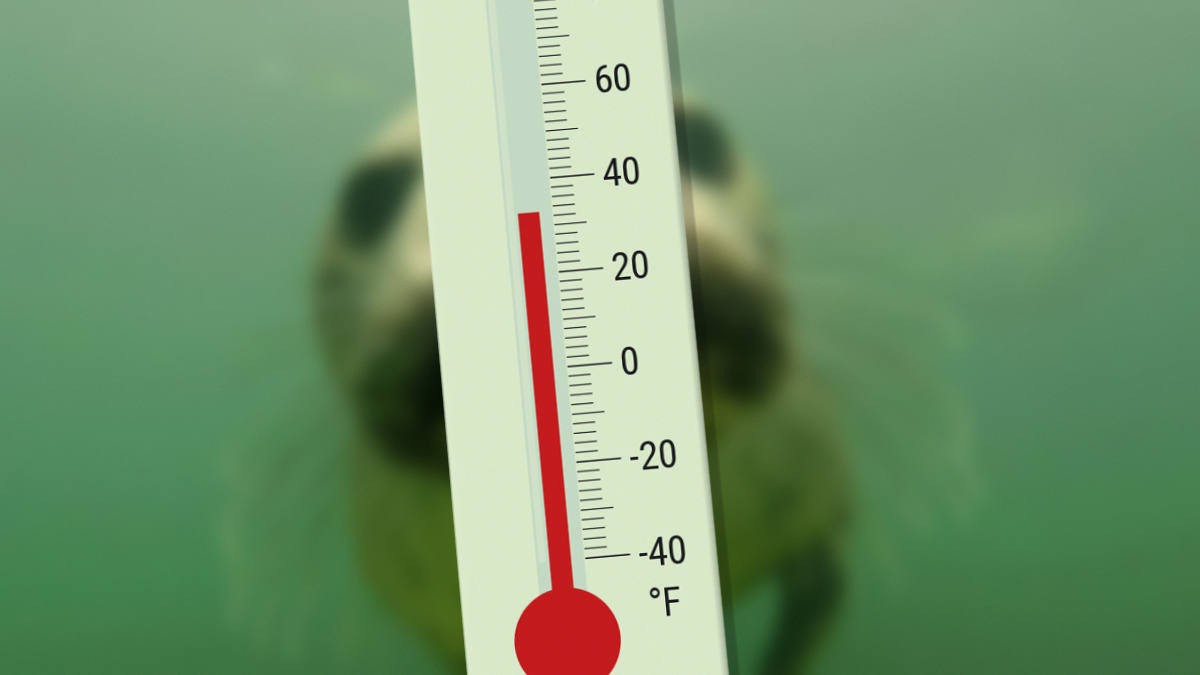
33 °F
